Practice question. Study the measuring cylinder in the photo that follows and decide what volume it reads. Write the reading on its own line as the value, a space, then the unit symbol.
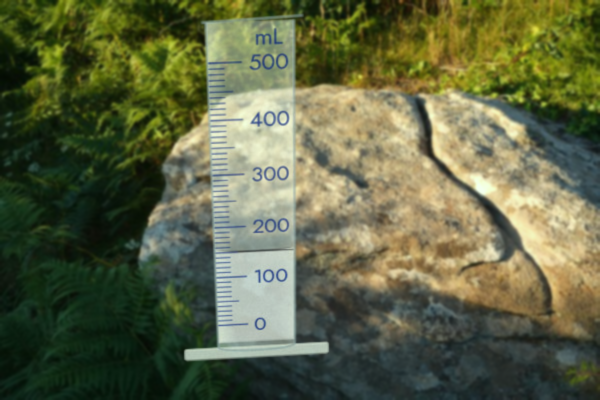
150 mL
